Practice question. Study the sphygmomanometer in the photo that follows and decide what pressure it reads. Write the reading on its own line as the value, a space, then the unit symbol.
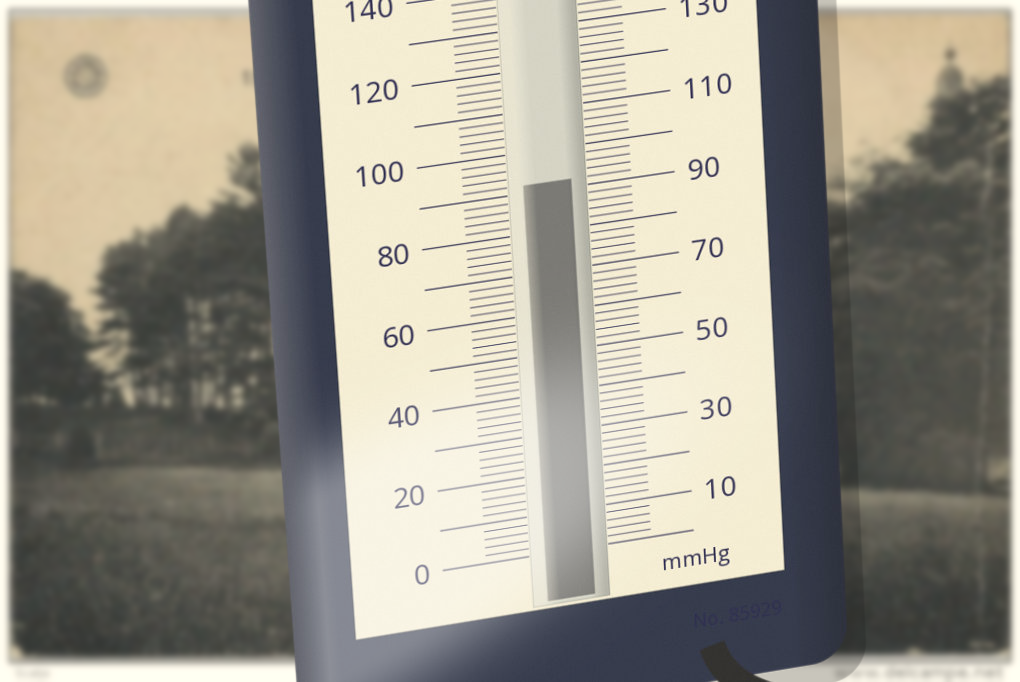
92 mmHg
